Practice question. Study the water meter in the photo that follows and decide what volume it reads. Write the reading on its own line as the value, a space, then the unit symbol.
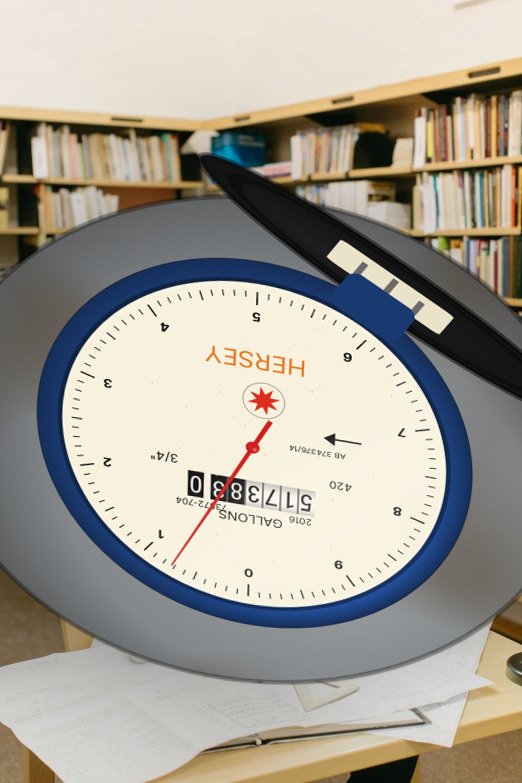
5173830.7 gal
